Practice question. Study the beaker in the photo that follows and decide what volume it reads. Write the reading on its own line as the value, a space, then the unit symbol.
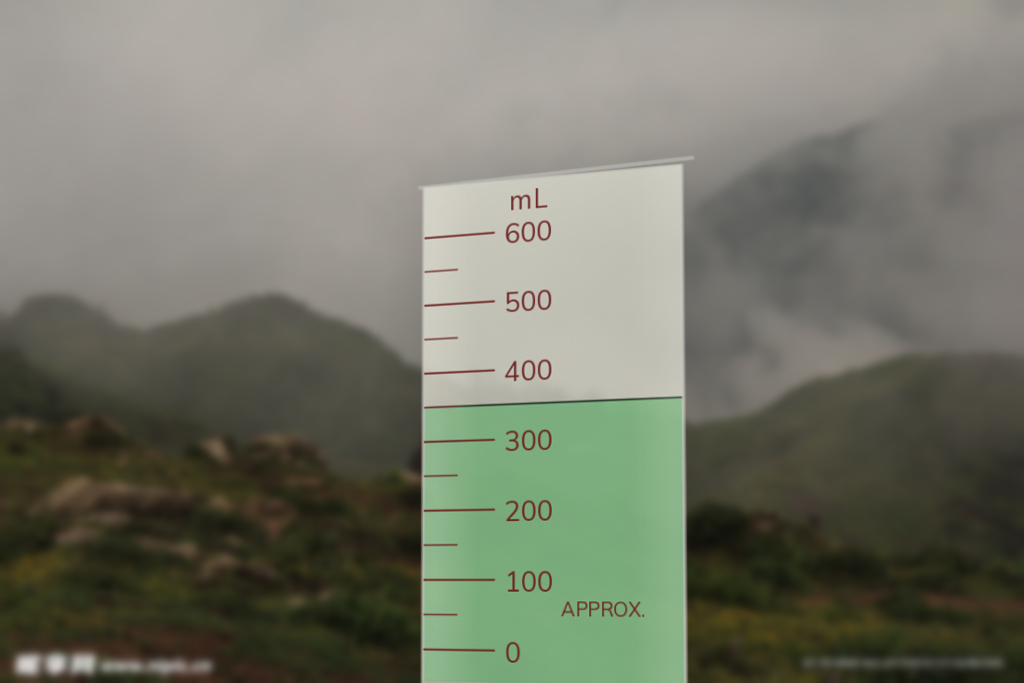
350 mL
